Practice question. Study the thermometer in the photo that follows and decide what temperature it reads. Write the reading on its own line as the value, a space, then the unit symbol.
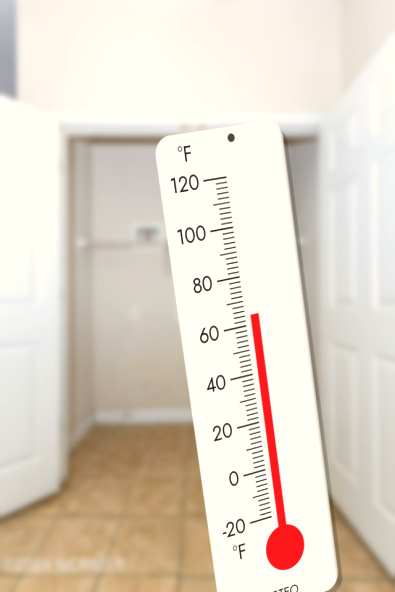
64 °F
